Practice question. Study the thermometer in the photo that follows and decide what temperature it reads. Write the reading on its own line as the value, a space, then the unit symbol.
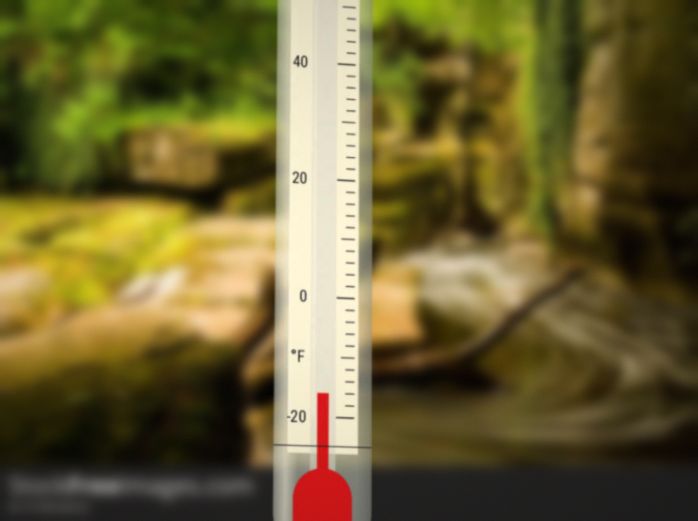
-16 °F
